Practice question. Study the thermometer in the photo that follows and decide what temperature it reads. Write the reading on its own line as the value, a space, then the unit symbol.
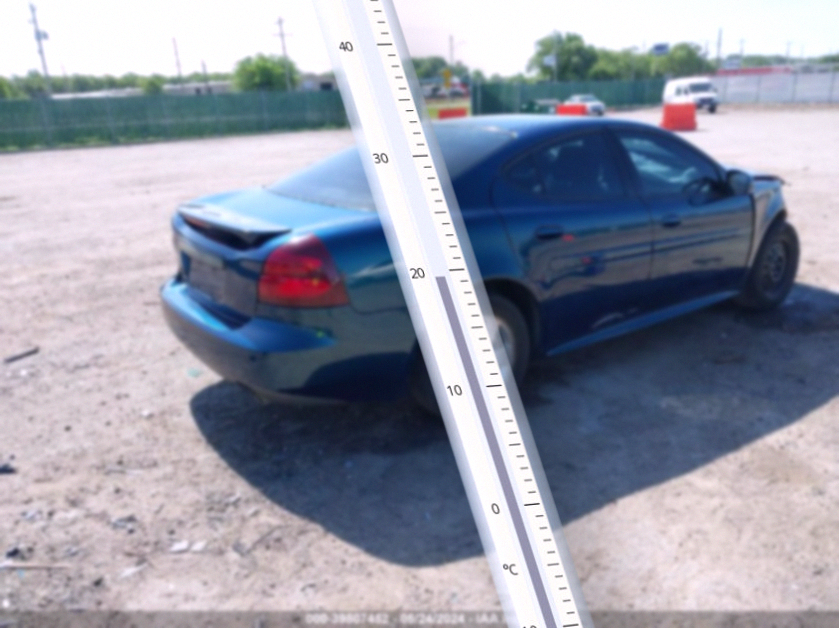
19.5 °C
